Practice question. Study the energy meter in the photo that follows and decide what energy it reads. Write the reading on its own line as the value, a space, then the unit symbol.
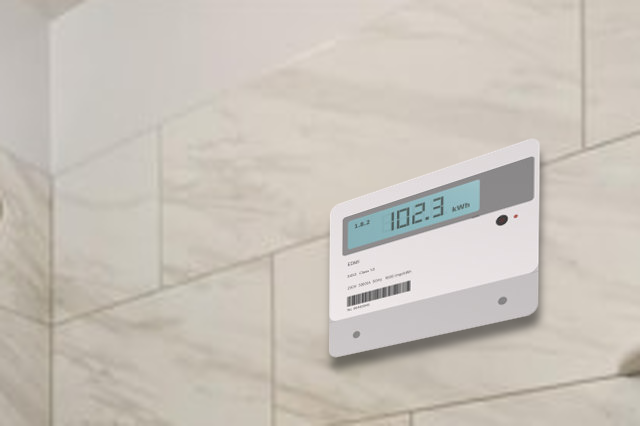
102.3 kWh
